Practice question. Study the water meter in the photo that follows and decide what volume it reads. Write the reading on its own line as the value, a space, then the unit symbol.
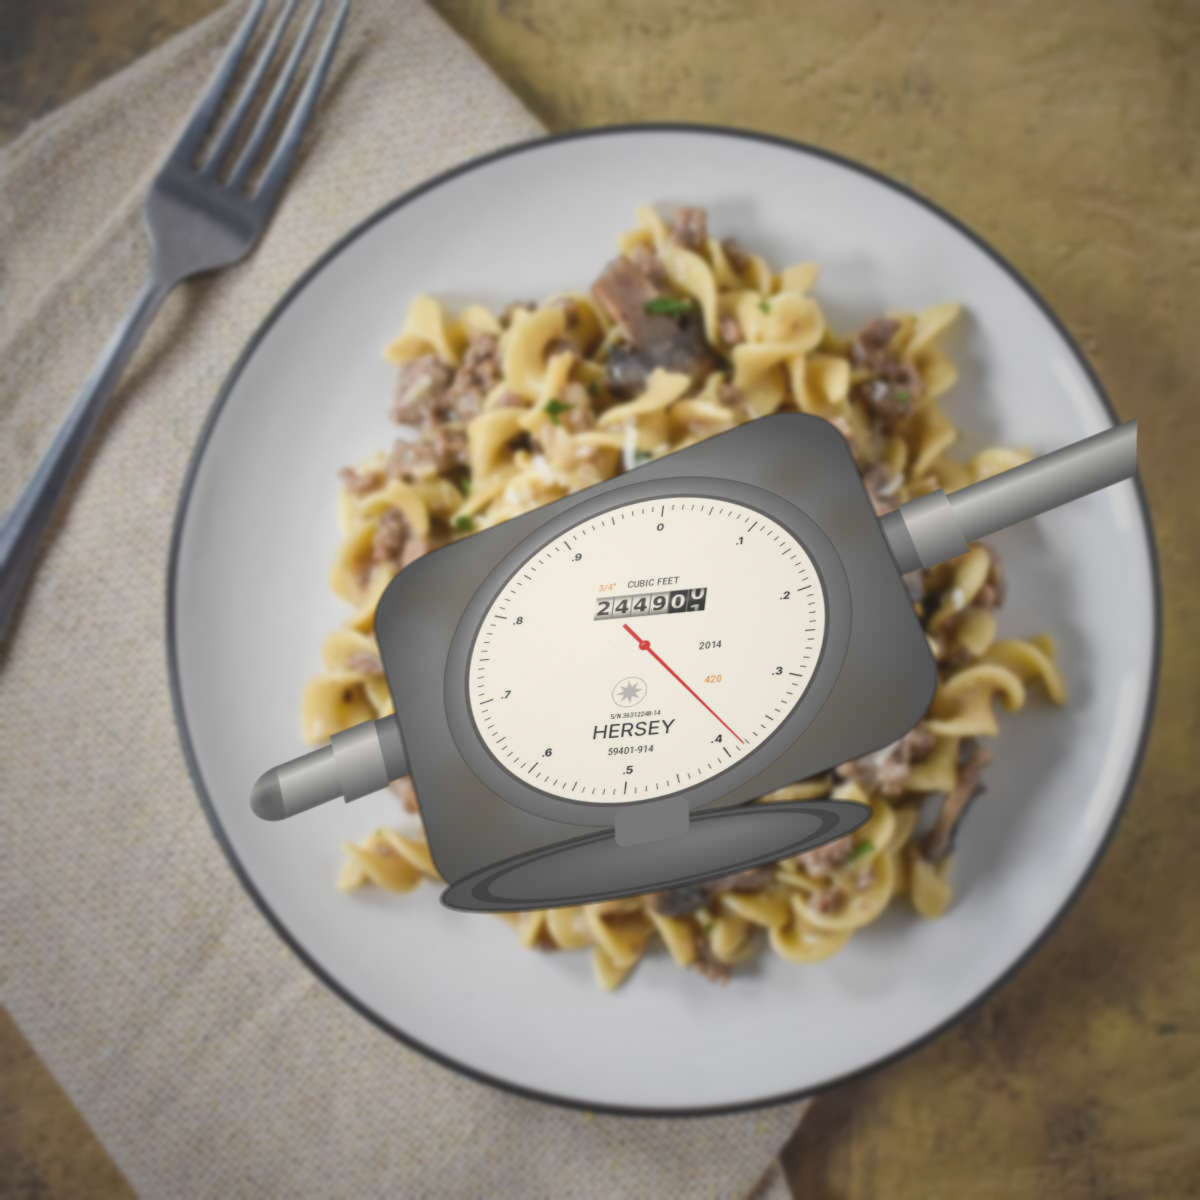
244900.38 ft³
